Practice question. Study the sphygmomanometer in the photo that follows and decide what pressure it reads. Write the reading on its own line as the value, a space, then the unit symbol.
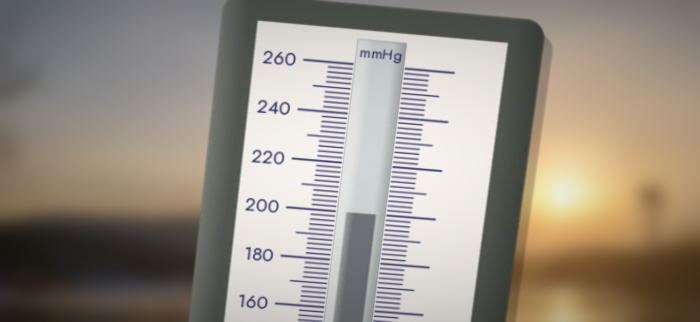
200 mmHg
